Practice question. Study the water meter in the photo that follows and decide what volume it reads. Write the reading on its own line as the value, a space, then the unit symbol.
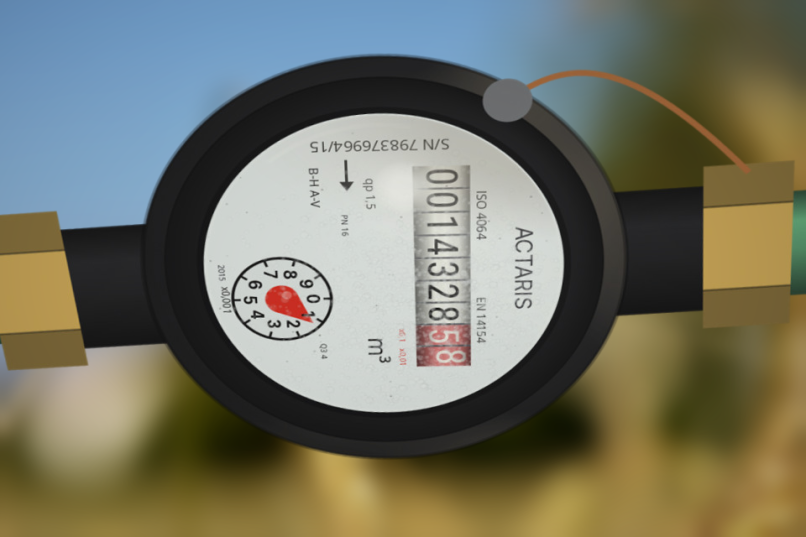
14328.581 m³
